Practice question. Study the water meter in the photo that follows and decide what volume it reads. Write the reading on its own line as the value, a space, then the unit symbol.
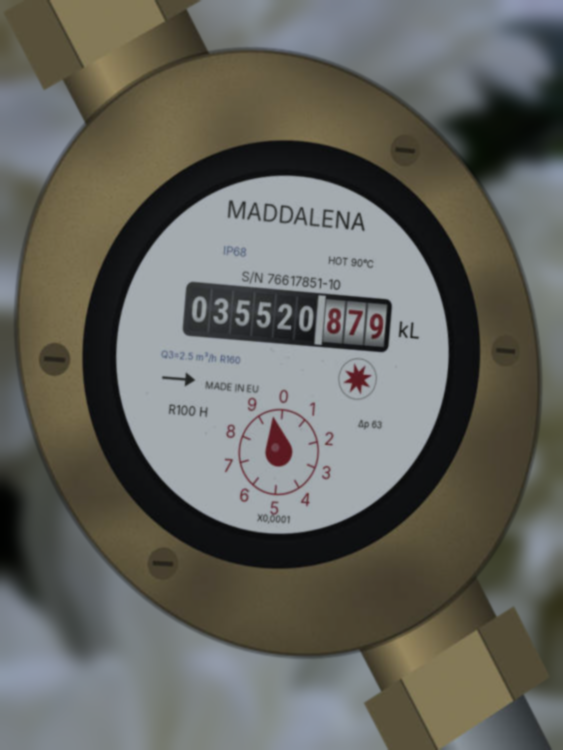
35520.8789 kL
